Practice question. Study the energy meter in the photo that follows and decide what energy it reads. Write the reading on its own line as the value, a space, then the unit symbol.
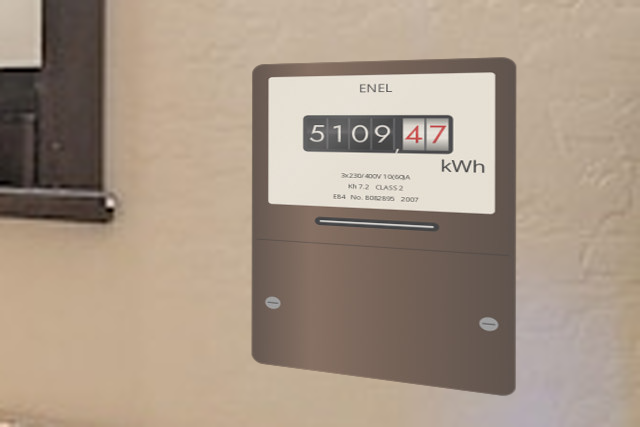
5109.47 kWh
